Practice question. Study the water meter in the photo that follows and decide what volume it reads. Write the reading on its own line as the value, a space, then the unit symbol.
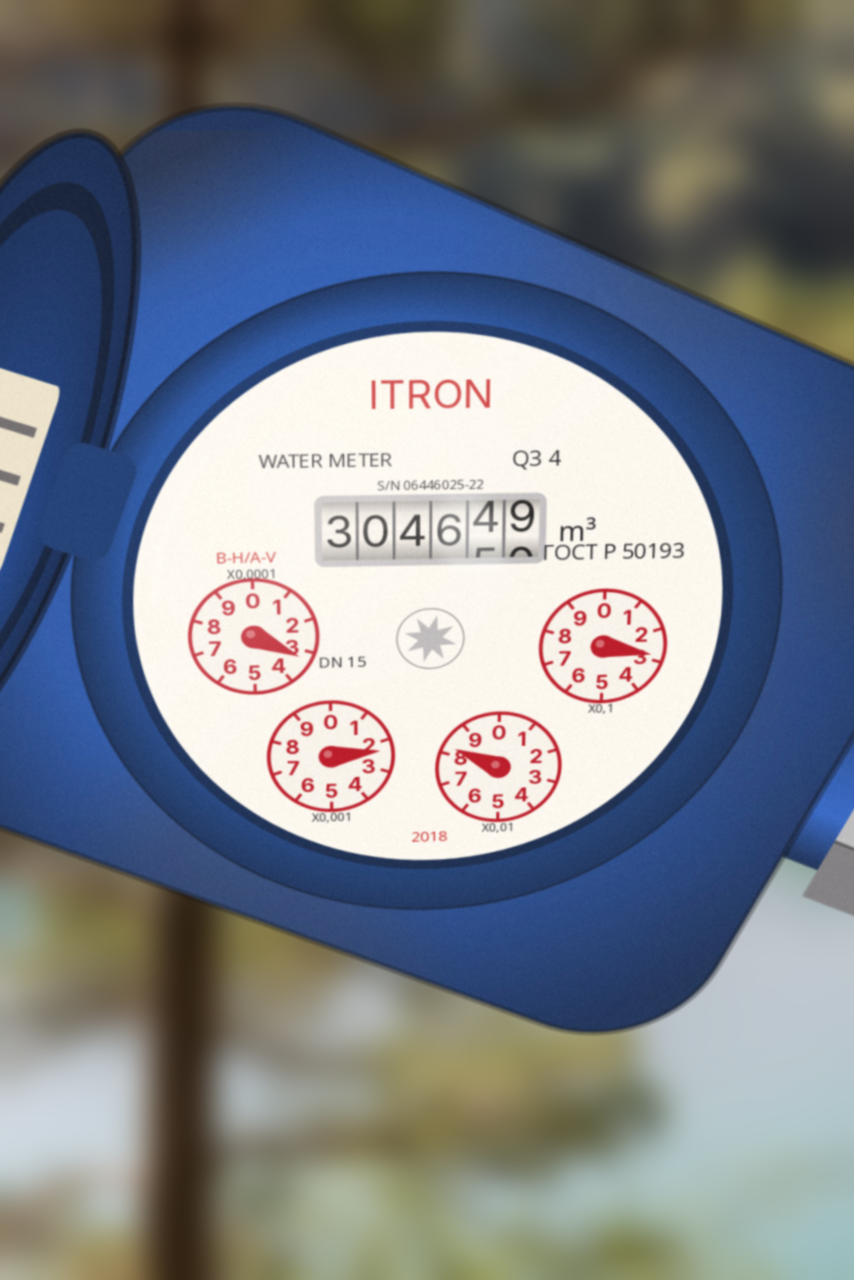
304649.2823 m³
